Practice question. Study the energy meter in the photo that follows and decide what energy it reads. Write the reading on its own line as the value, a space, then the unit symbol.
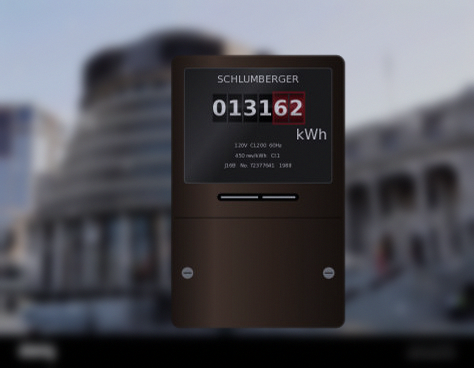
131.62 kWh
